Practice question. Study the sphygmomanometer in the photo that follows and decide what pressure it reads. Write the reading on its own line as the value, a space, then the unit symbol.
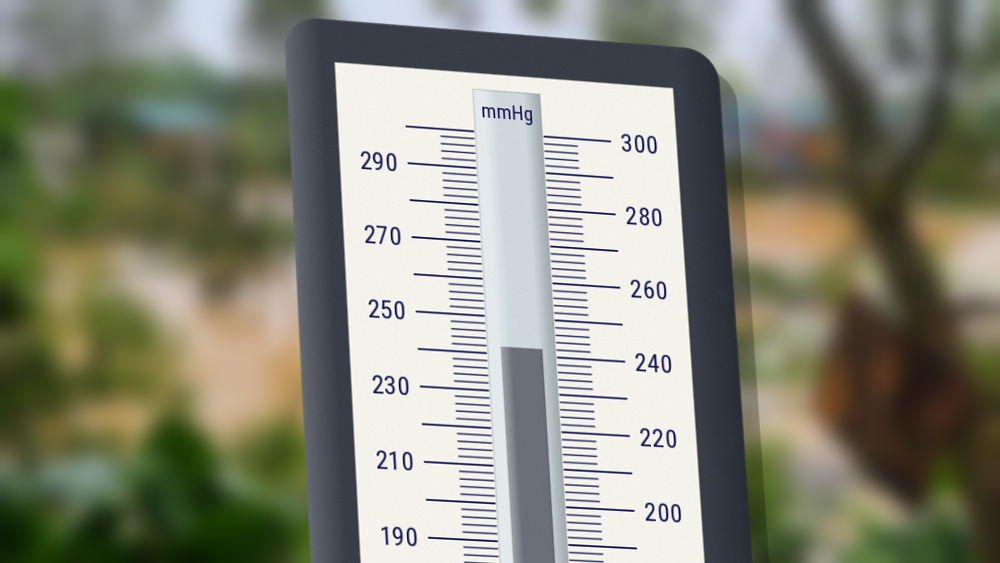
242 mmHg
